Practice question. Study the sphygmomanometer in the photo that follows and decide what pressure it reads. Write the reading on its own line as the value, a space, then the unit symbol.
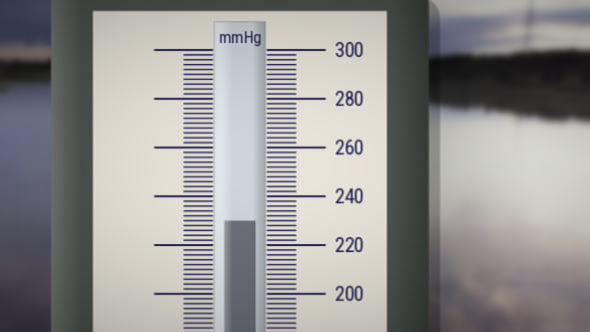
230 mmHg
